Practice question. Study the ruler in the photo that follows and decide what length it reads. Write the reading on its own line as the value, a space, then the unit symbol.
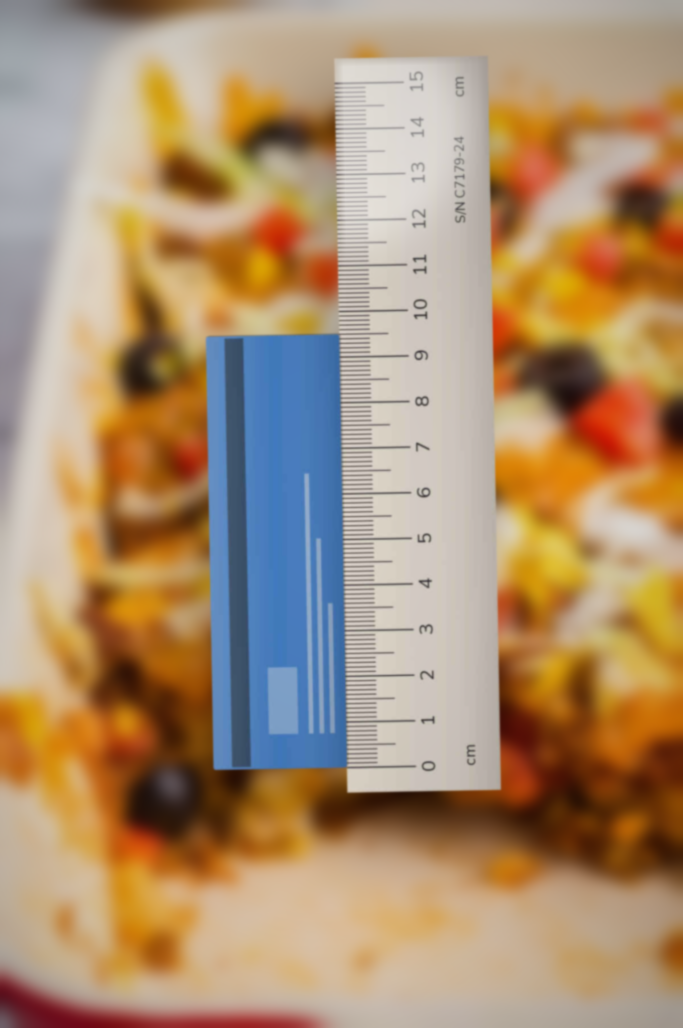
9.5 cm
